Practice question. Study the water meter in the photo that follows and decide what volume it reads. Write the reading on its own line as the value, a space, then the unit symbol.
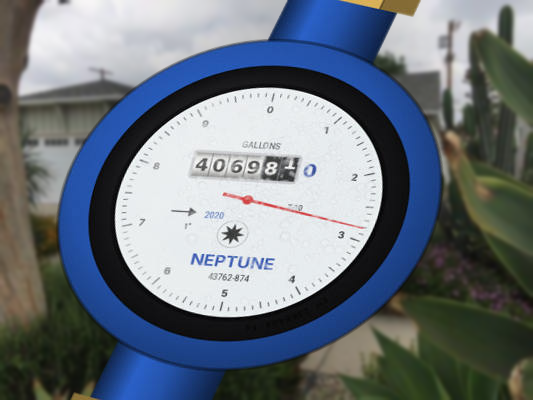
4069812.8 gal
